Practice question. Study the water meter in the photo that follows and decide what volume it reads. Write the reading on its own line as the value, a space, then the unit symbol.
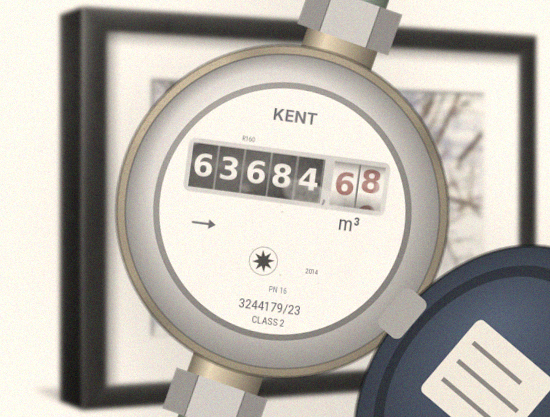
63684.68 m³
